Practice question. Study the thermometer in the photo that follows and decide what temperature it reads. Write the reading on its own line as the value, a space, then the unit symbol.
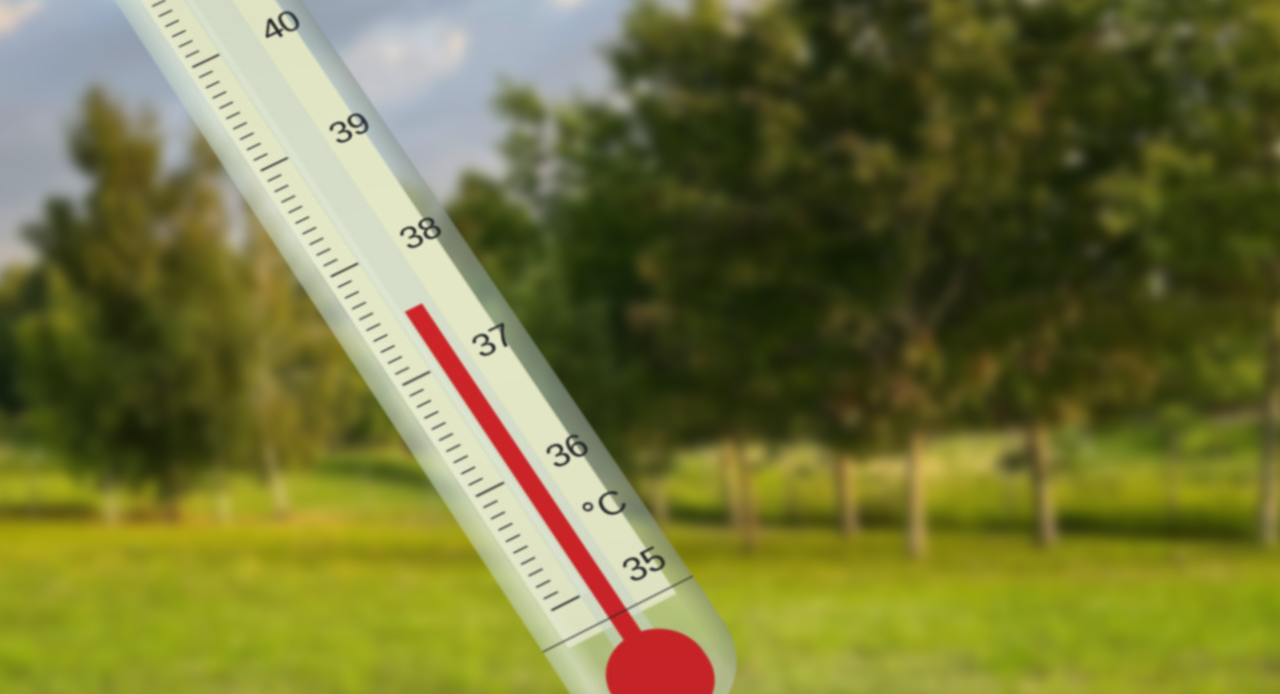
37.5 °C
